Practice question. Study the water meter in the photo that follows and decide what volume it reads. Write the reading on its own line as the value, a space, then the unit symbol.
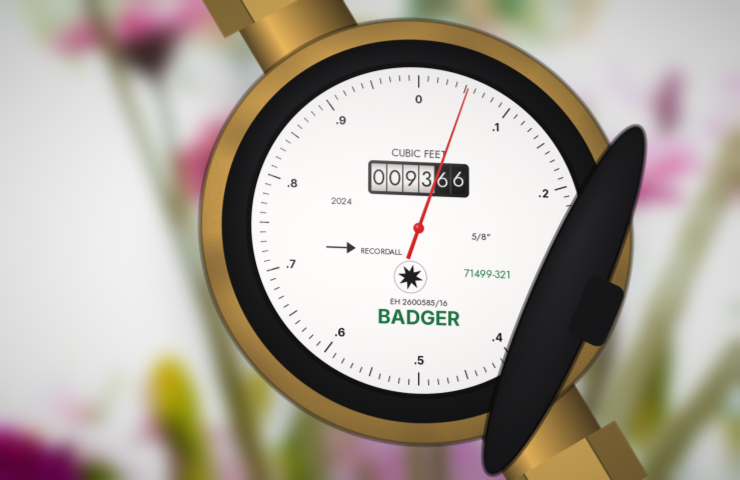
9366.05 ft³
